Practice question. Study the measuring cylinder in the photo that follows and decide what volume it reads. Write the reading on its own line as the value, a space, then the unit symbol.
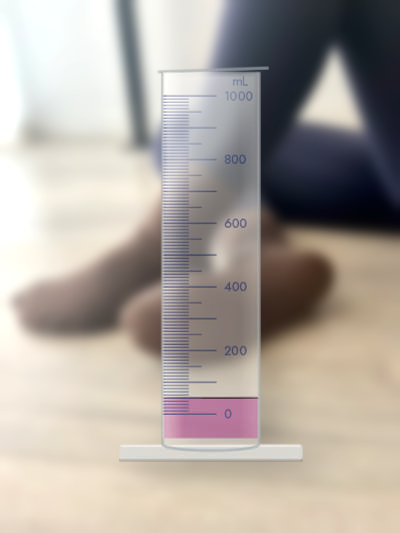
50 mL
